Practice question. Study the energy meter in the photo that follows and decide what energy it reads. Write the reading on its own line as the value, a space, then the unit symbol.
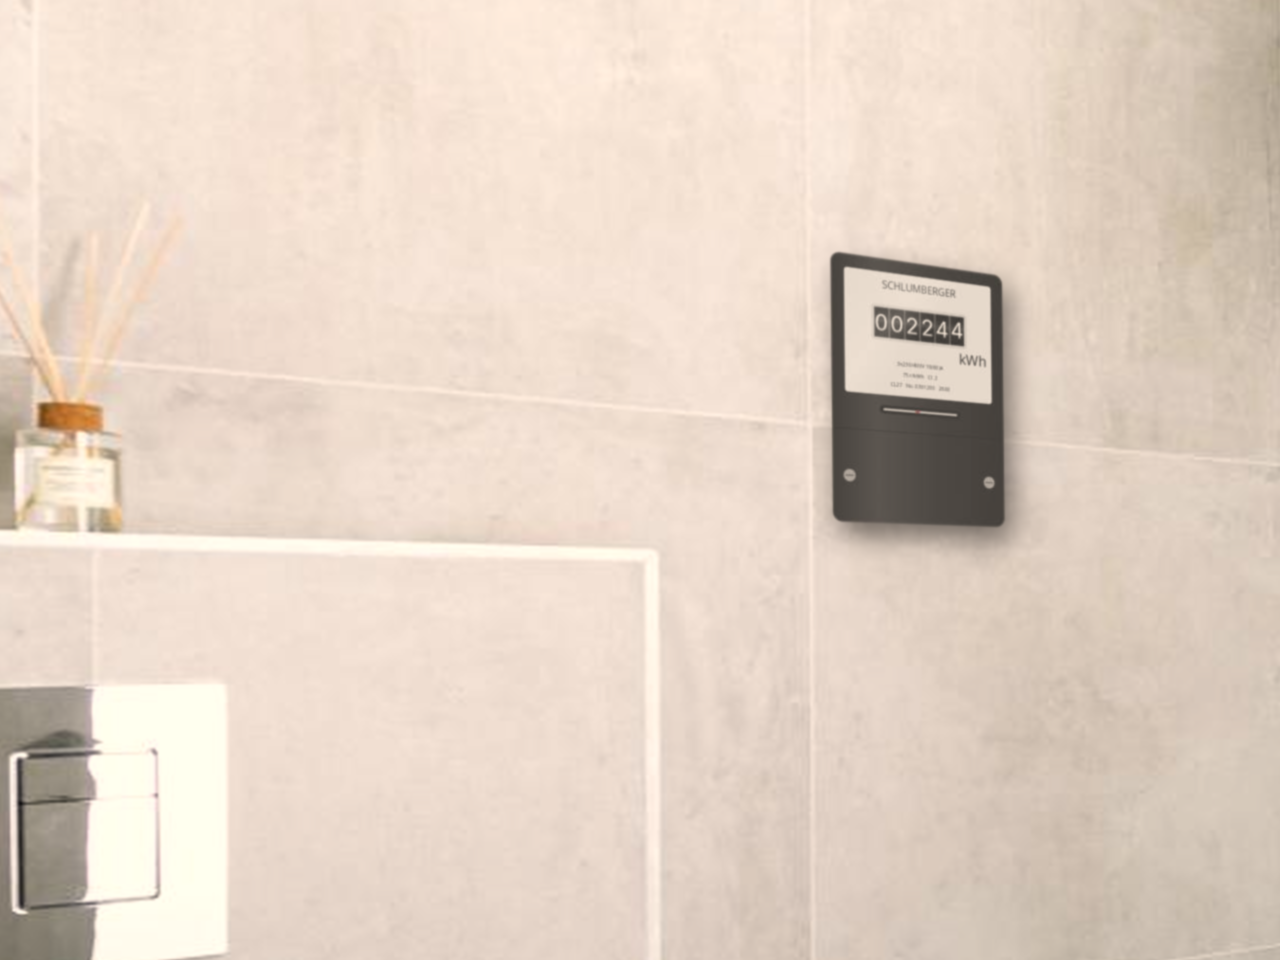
2244 kWh
